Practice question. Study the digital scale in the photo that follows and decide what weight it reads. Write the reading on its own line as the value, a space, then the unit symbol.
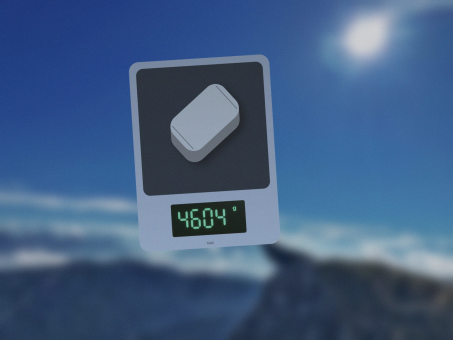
4604 g
